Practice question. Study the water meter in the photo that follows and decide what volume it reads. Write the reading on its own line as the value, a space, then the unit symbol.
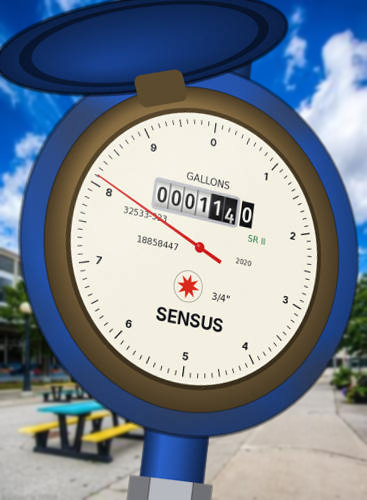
1138.1 gal
